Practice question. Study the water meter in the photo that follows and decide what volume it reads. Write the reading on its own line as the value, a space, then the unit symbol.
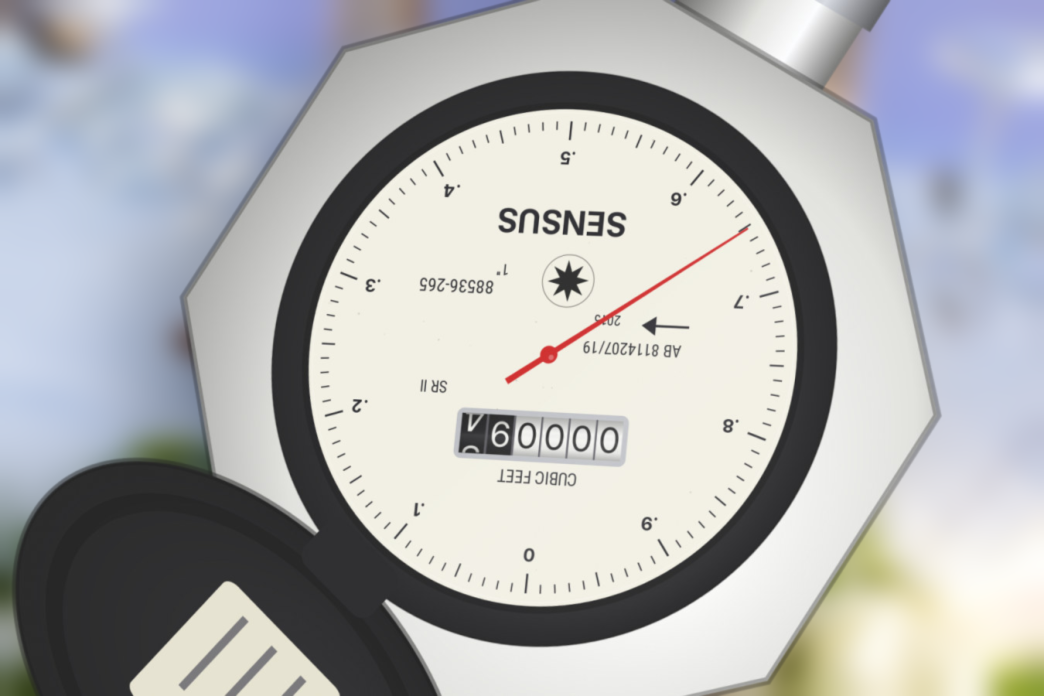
93.65 ft³
